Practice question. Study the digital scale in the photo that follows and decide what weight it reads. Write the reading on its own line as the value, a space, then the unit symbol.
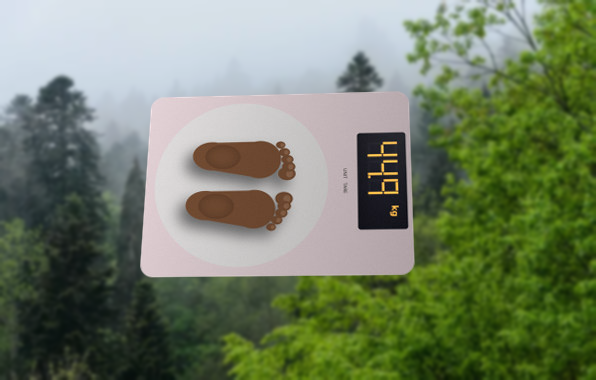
44.9 kg
